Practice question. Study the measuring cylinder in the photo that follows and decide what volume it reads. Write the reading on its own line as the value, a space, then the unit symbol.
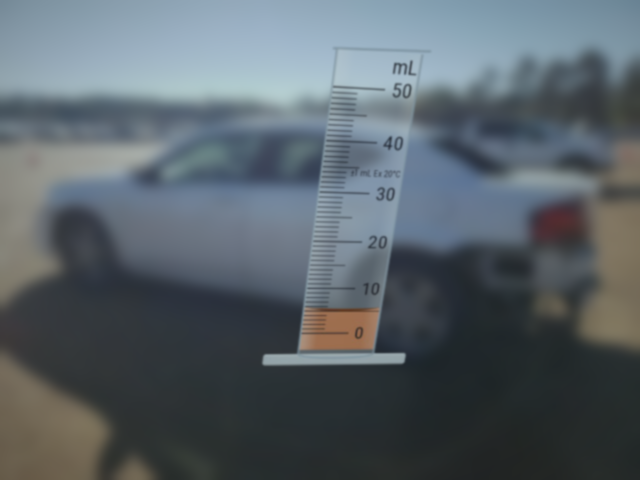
5 mL
